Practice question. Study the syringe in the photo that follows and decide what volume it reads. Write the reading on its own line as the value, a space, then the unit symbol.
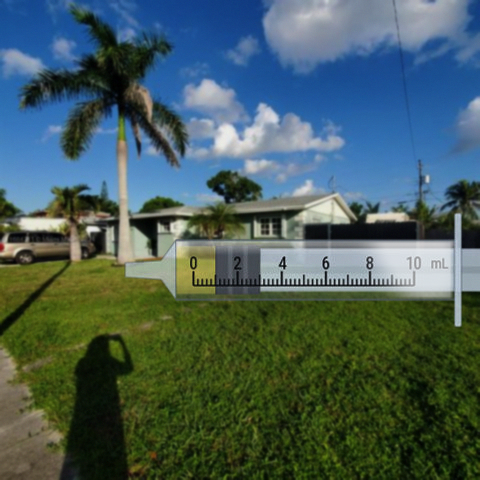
1 mL
